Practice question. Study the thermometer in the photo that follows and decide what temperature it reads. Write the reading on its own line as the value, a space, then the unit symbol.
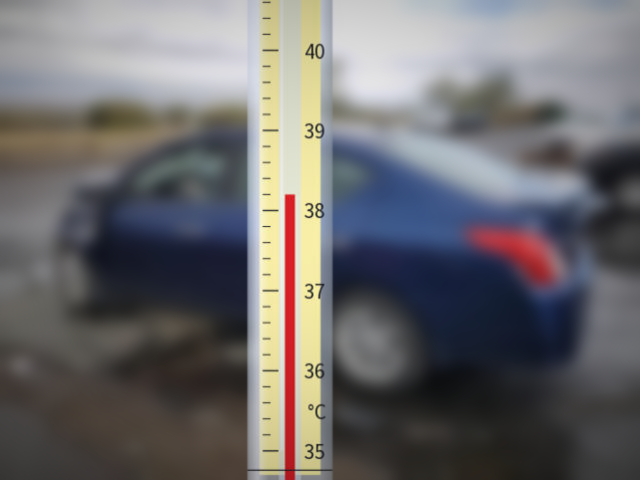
38.2 °C
